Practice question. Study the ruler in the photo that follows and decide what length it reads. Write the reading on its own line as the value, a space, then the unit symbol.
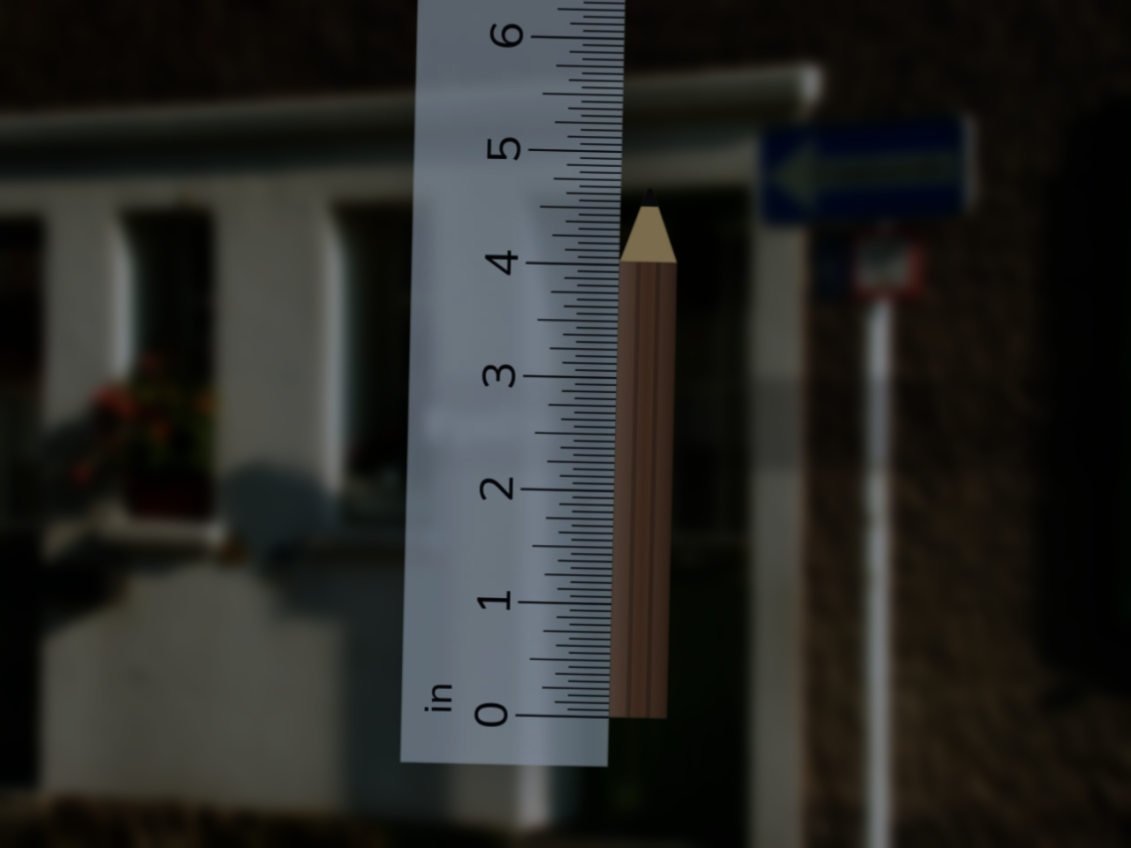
4.6875 in
